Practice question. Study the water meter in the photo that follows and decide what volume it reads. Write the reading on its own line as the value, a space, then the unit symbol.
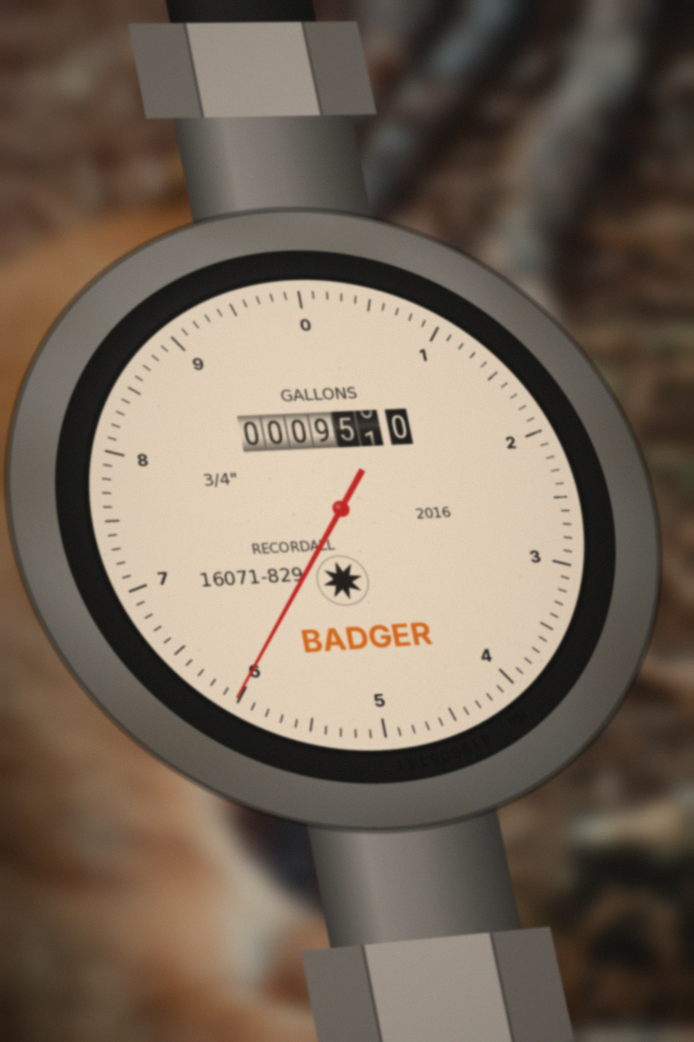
9506.0 gal
